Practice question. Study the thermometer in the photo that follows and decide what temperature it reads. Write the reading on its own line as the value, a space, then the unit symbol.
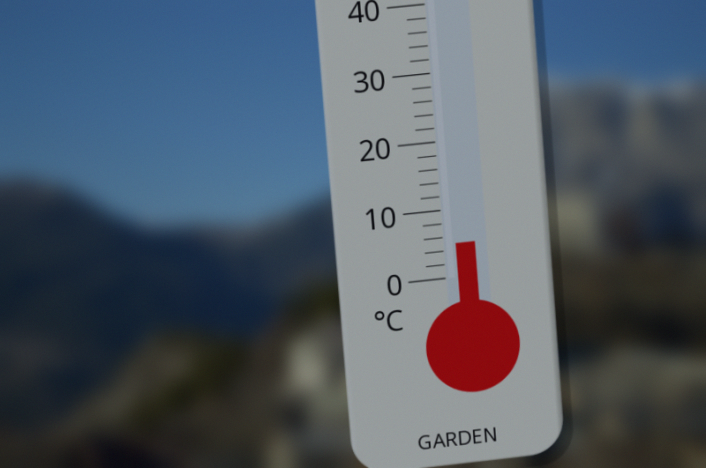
5 °C
